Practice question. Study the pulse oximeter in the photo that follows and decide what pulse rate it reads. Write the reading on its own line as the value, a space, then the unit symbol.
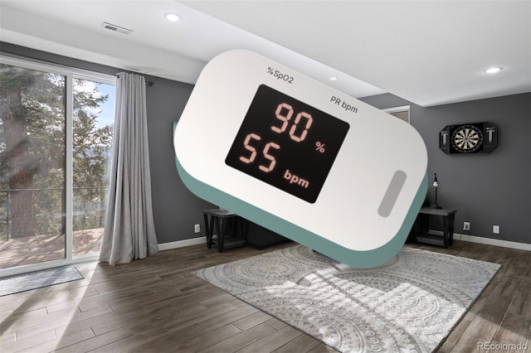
55 bpm
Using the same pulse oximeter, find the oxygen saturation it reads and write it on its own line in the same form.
90 %
